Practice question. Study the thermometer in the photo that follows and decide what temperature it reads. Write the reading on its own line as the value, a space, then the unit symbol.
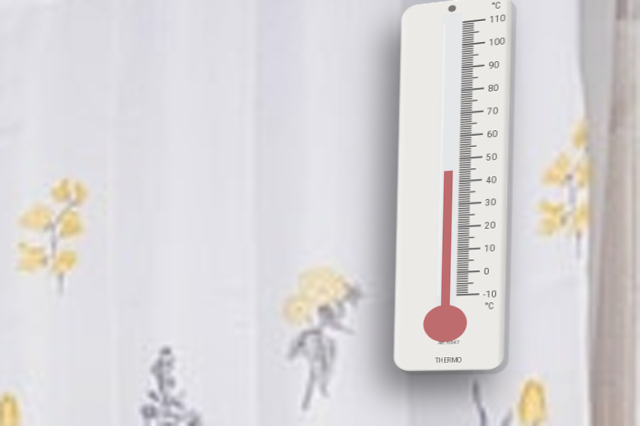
45 °C
